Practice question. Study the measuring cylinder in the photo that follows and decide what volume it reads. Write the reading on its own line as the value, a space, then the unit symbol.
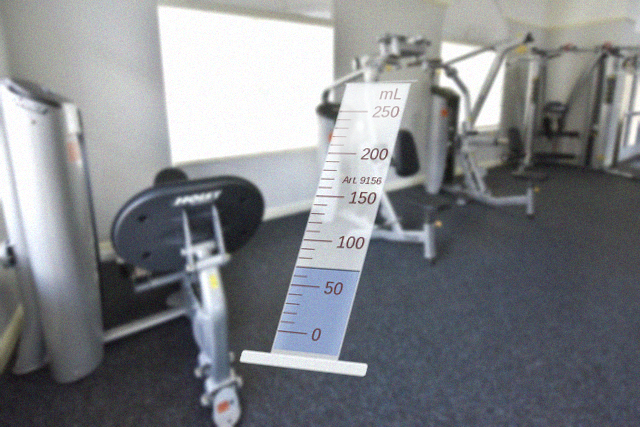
70 mL
